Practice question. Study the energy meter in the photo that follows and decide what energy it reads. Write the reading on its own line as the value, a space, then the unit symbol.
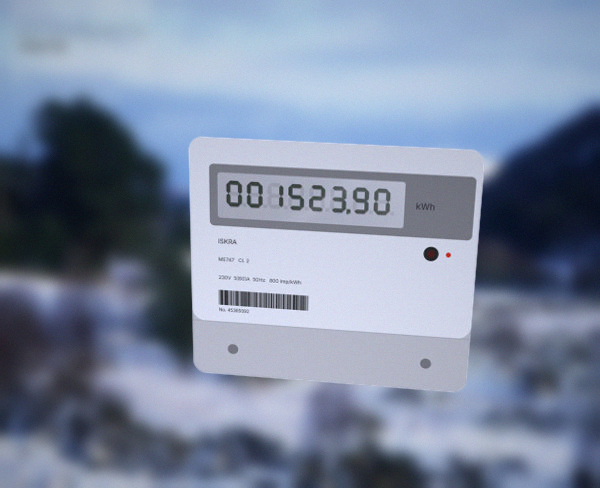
1523.90 kWh
